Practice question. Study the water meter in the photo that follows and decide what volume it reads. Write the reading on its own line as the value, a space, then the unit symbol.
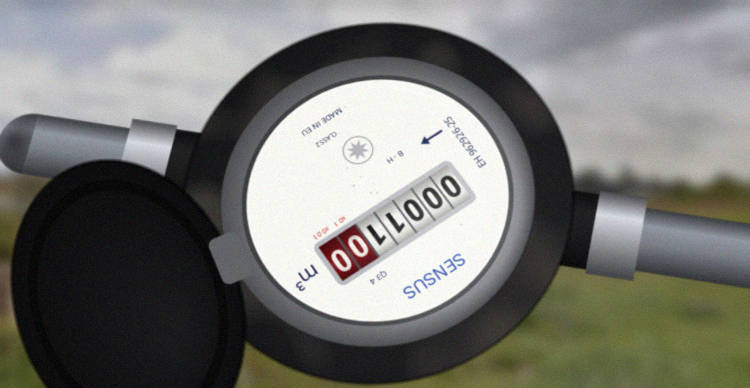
11.00 m³
